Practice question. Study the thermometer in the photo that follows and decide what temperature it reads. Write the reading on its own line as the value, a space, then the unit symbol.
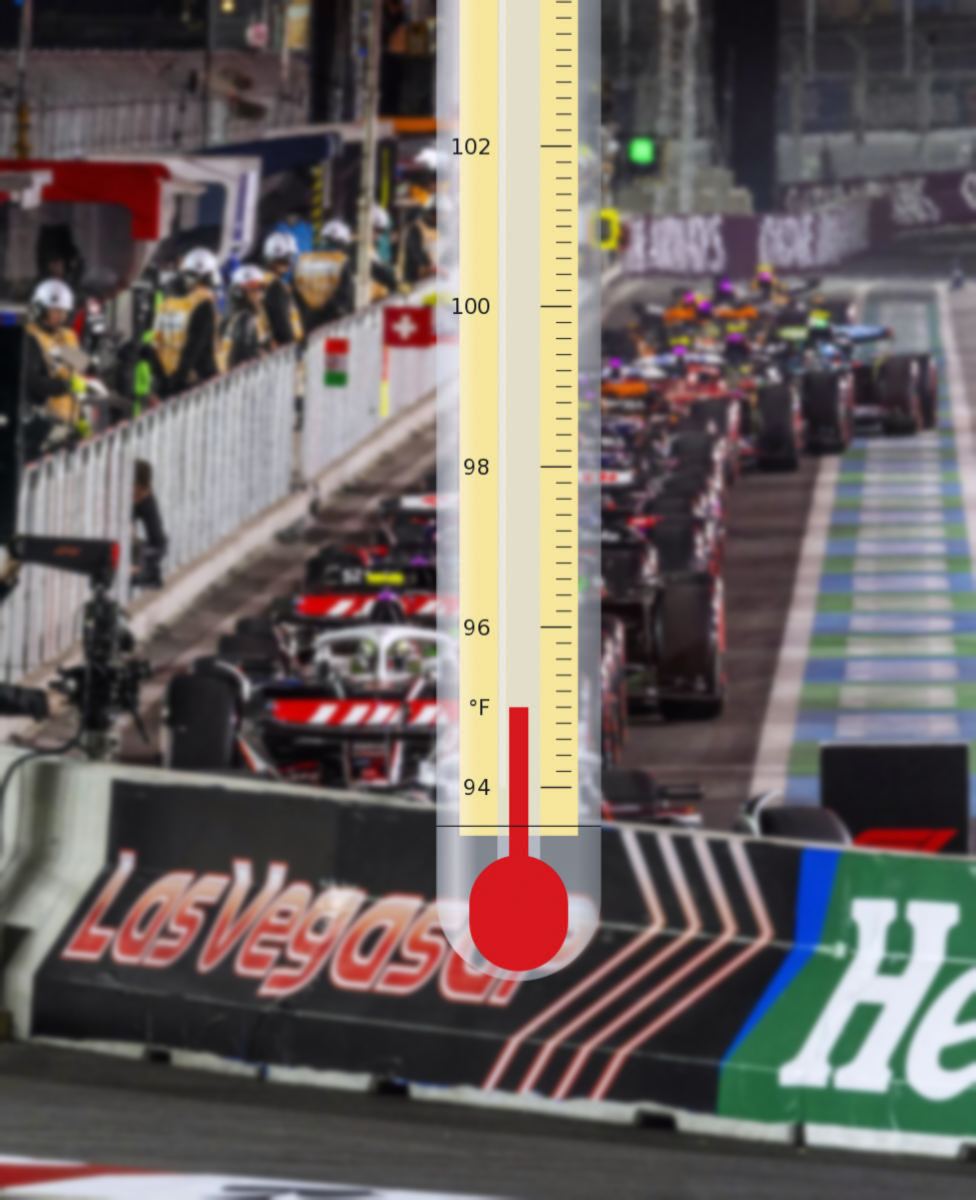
95 °F
